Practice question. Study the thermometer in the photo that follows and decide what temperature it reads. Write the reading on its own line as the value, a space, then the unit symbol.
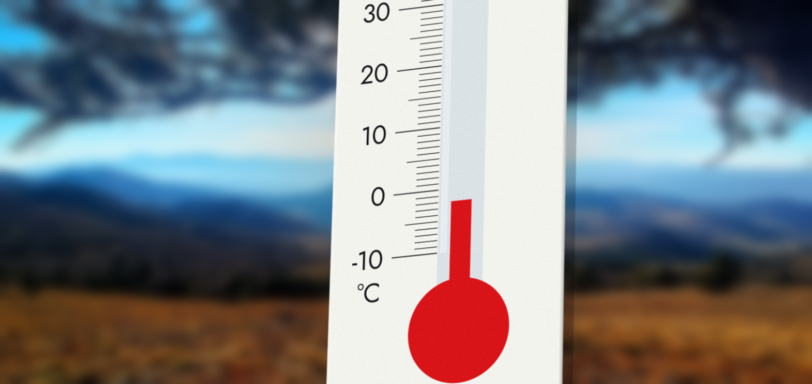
-2 °C
